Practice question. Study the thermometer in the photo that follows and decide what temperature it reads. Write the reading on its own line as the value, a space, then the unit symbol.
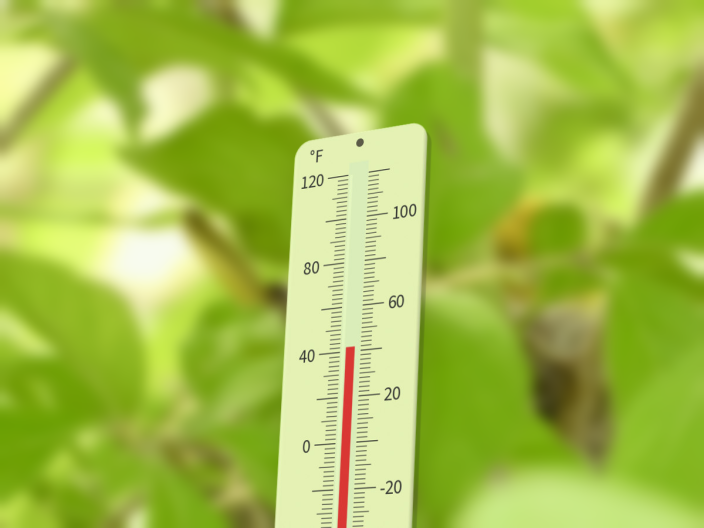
42 °F
